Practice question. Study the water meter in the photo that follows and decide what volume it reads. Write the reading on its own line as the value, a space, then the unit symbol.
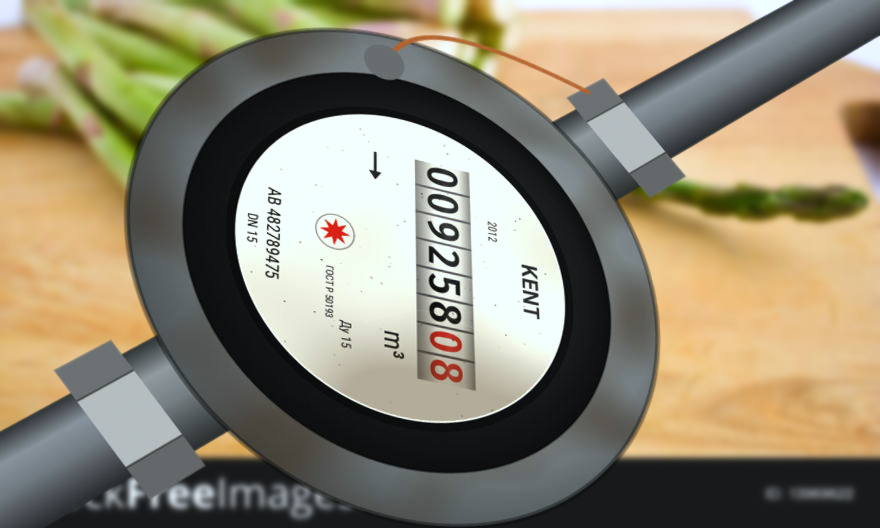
9258.08 m³
